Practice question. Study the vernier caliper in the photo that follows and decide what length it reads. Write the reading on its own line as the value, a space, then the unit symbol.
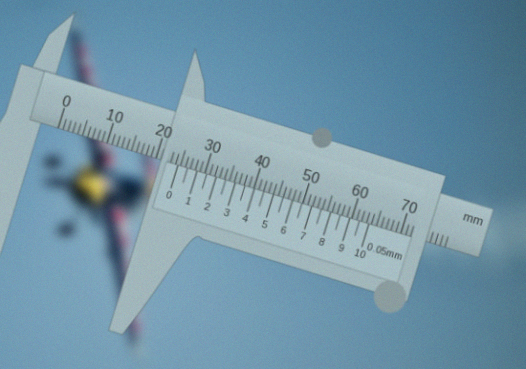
24.5 mm
